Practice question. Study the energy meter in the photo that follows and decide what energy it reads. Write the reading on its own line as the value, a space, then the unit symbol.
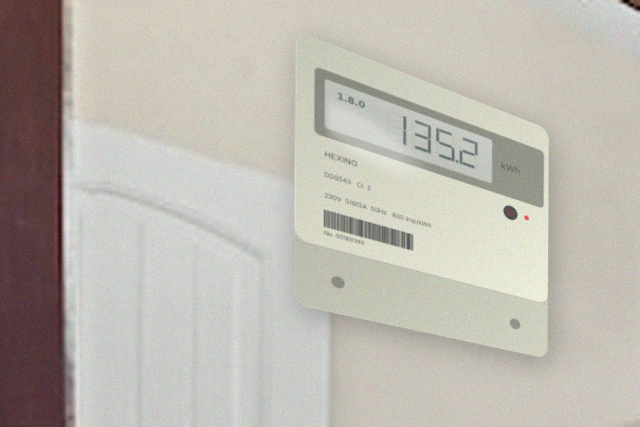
135.2 kWh
